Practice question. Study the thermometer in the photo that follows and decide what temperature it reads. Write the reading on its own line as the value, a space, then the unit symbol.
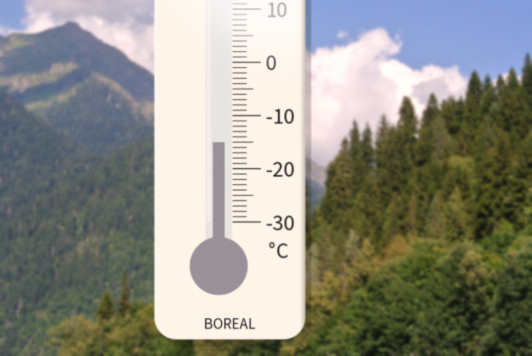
-15 °C
